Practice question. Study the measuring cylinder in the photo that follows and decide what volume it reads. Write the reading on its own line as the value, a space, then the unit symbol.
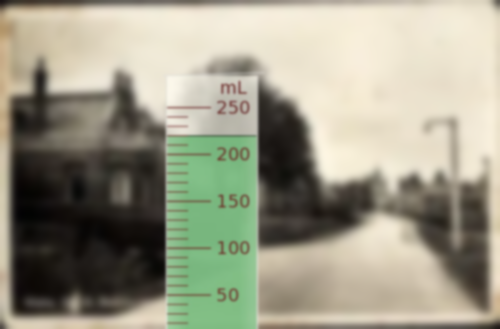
220 mL
